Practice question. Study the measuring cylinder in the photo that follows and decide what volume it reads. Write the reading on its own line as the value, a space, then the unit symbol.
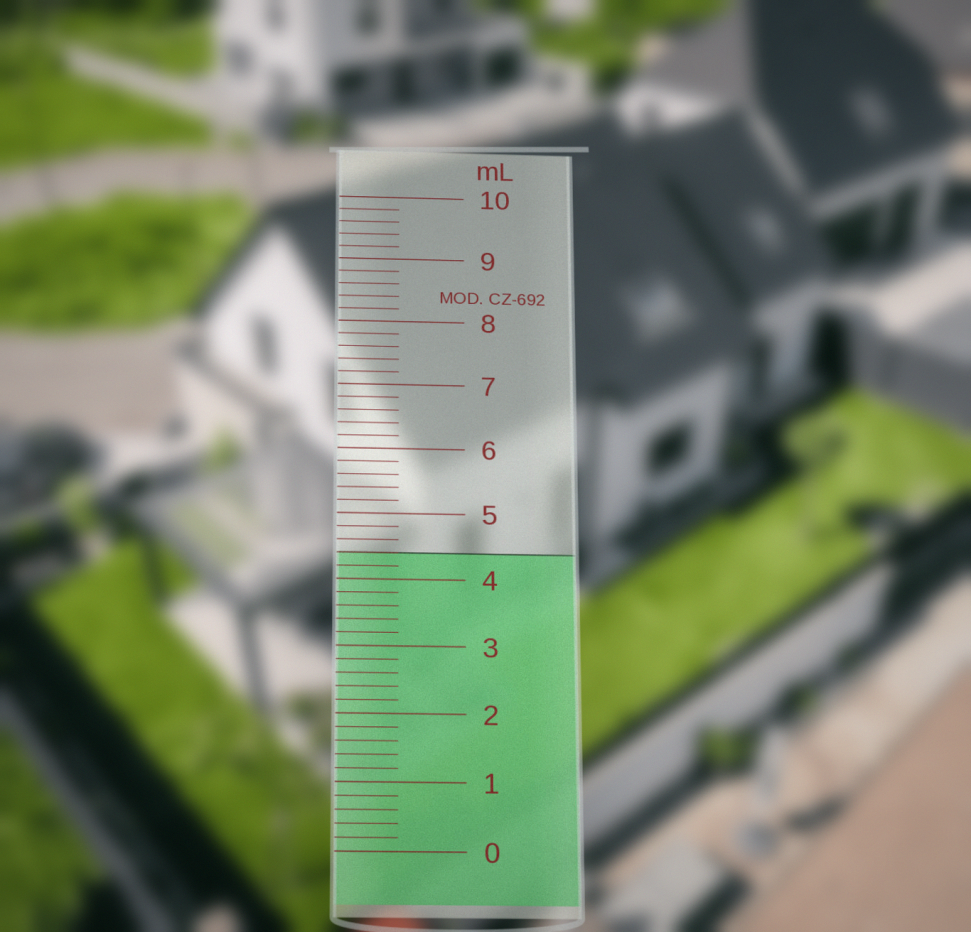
4.4 mL
